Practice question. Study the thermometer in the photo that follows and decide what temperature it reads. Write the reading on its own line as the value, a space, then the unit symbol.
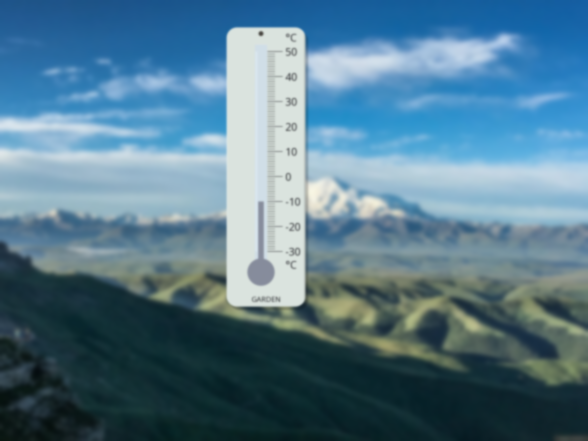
-10 °C
